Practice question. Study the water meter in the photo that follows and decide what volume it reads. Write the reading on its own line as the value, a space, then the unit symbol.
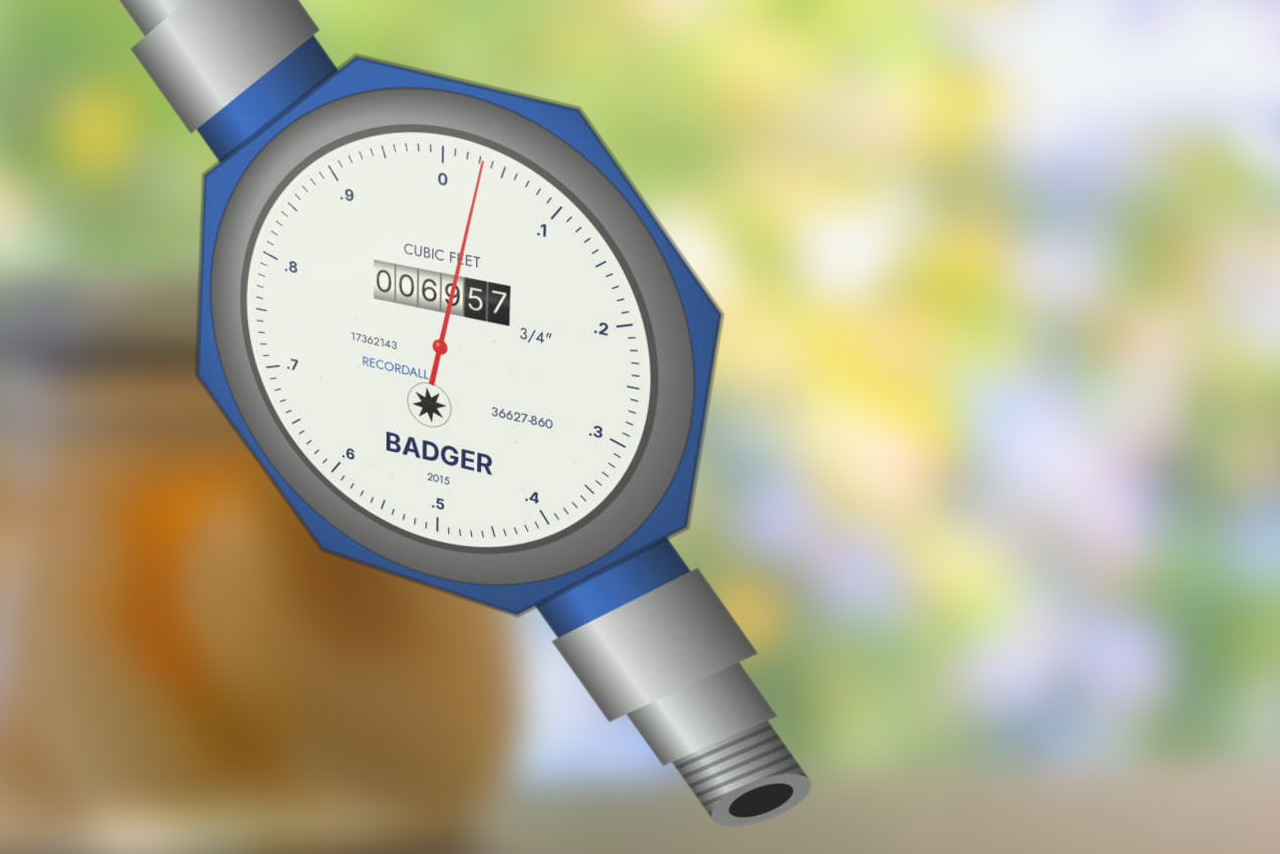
6957.03 ft³
